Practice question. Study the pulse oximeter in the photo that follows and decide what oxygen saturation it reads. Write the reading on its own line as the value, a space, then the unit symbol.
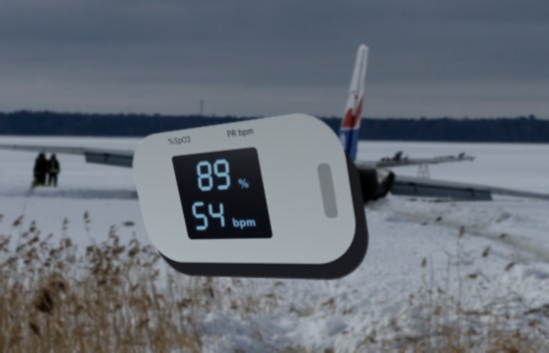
89 %
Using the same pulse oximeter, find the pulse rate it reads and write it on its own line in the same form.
54 bpm
